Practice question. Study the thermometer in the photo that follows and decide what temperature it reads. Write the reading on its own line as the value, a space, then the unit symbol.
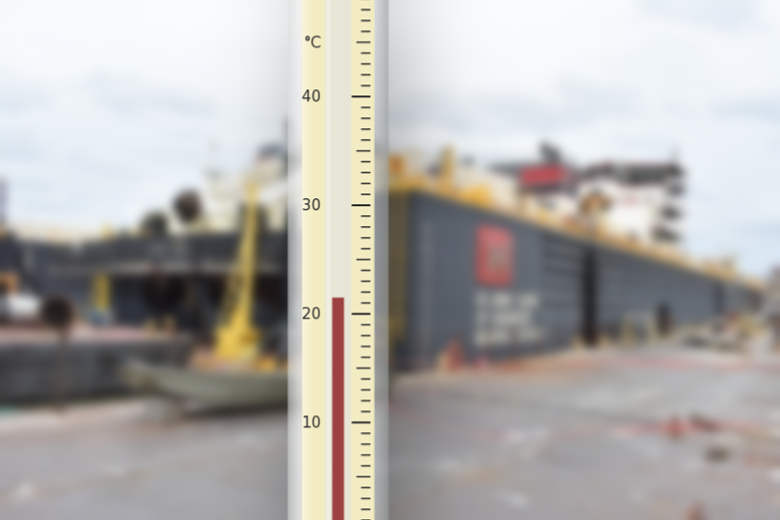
21.5 °C
